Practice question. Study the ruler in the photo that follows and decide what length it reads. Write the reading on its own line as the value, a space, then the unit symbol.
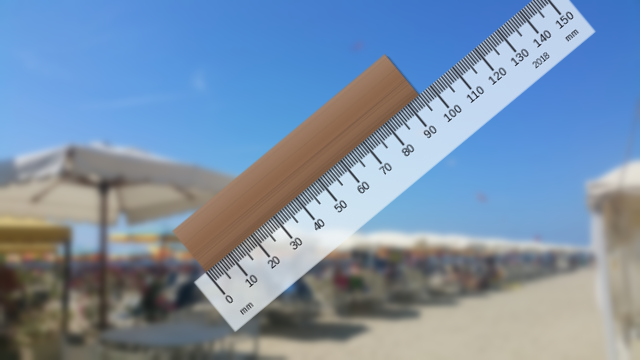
95 mm
